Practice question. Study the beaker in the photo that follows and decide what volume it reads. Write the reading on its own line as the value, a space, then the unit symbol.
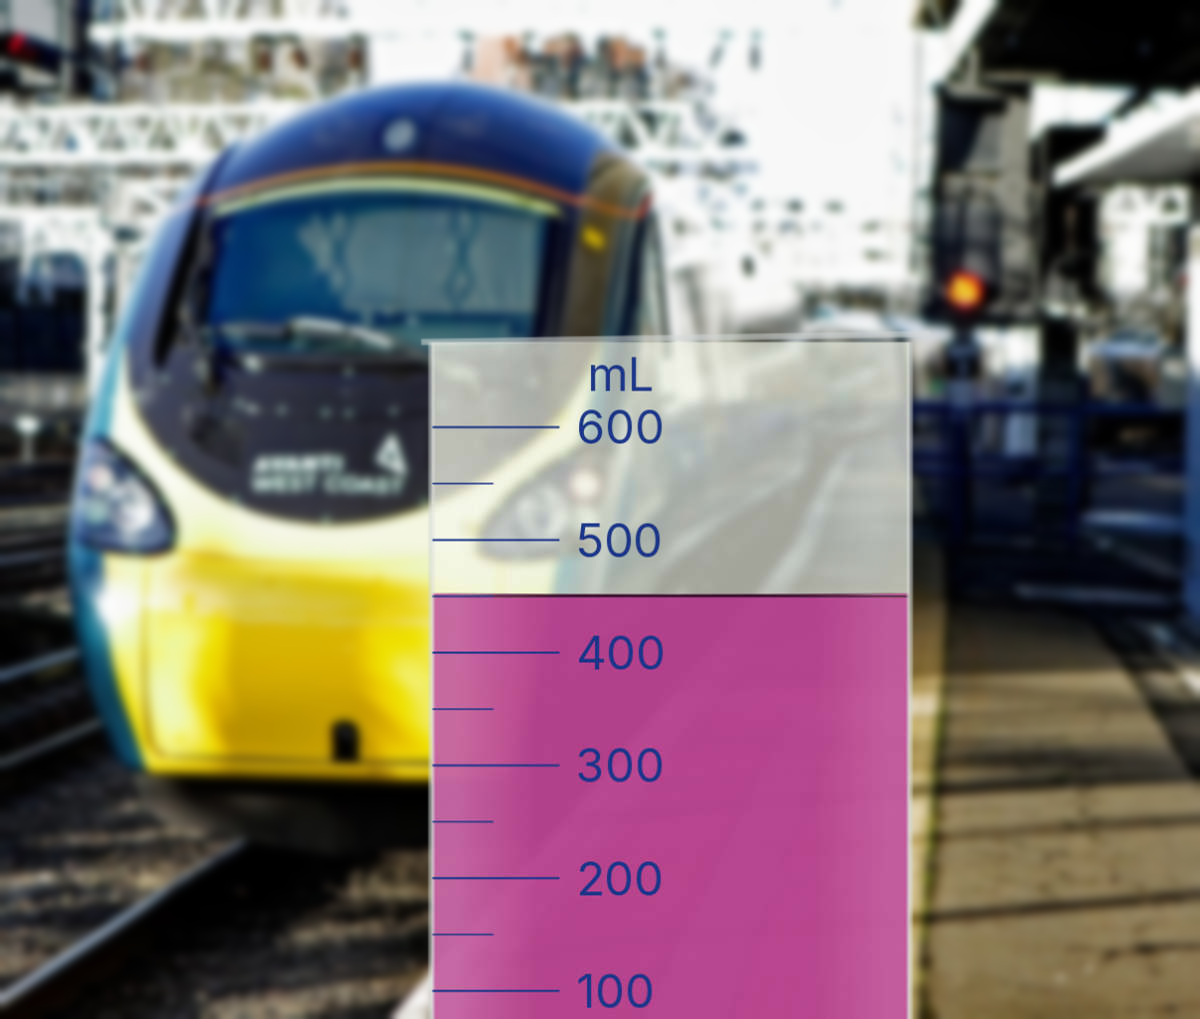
450 mL
